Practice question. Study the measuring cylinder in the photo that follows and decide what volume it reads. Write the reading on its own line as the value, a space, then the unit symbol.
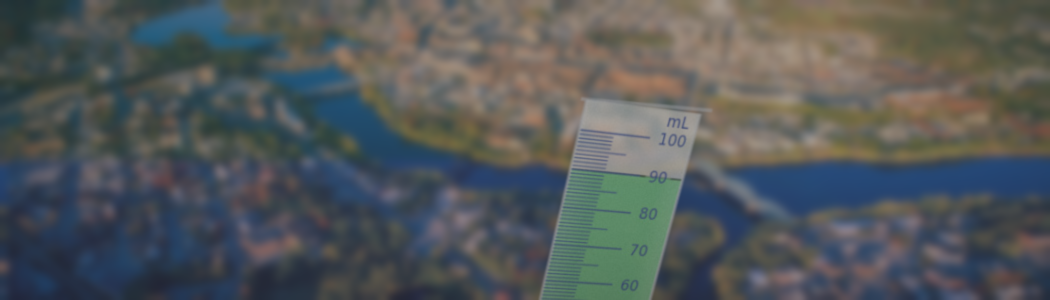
90 mL
